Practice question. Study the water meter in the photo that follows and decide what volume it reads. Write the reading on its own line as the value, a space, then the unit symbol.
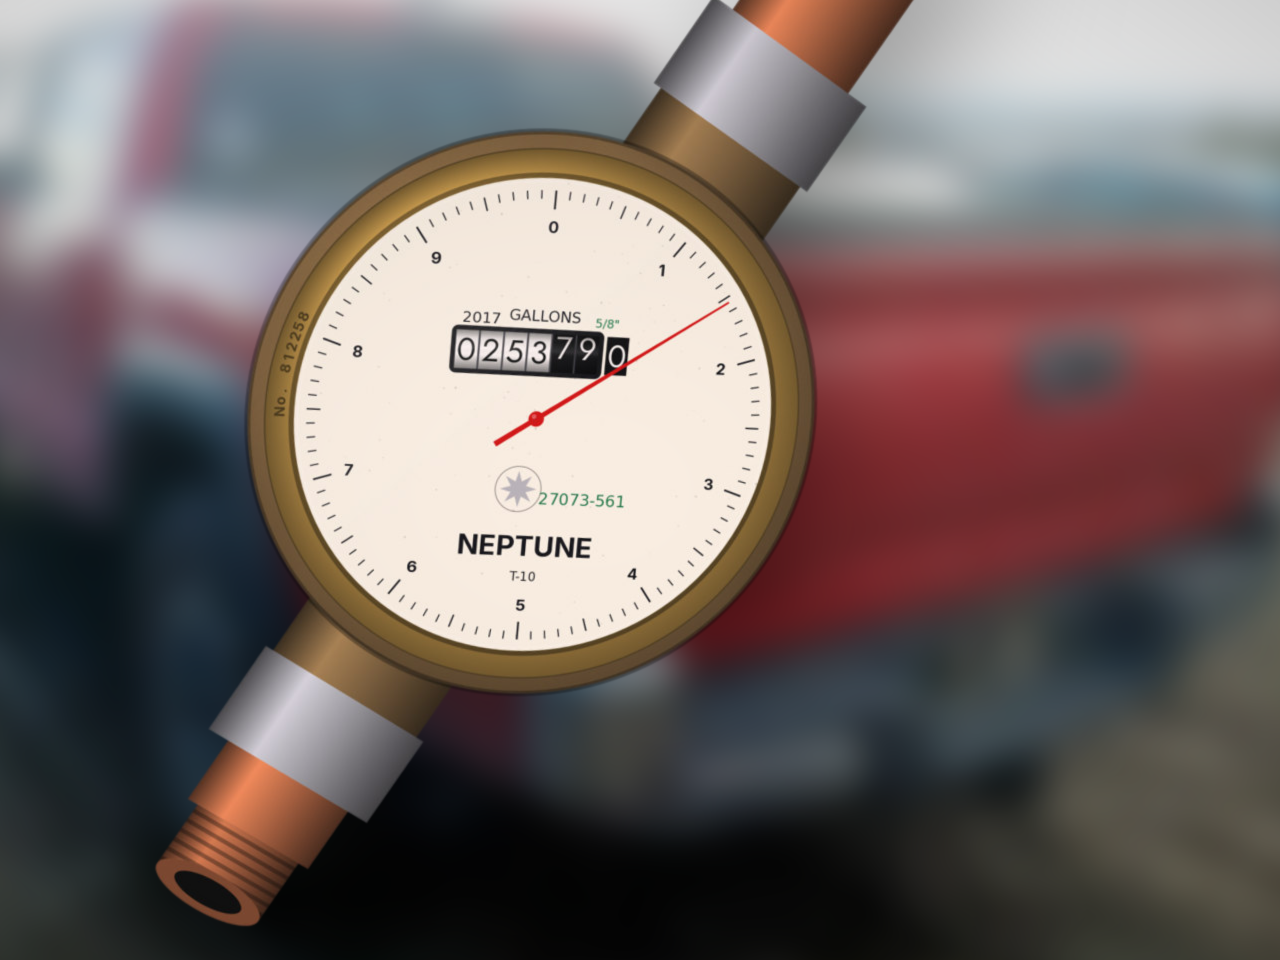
253791.5 gal
